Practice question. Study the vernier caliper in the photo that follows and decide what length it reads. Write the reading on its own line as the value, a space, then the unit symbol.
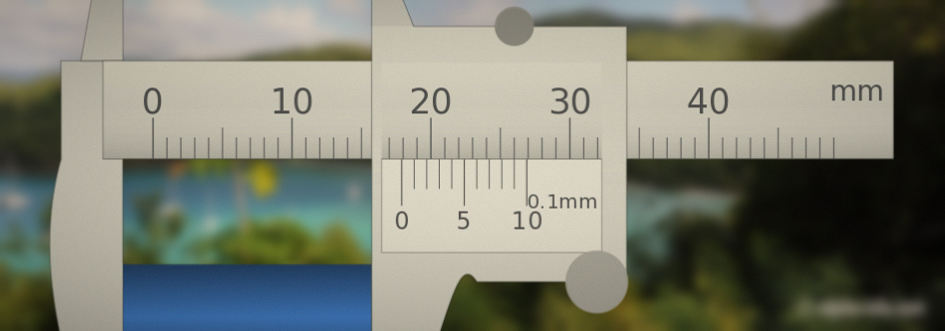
17.9 mm
